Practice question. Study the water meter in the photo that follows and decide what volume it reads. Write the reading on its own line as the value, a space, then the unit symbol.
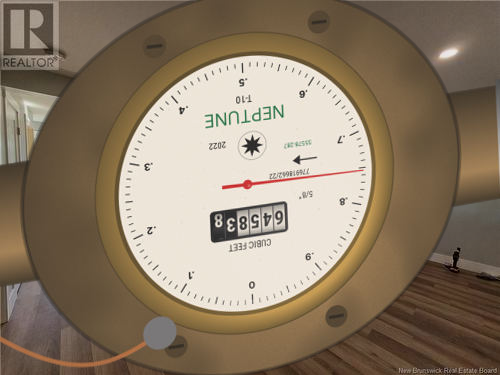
645837.75 ft³
